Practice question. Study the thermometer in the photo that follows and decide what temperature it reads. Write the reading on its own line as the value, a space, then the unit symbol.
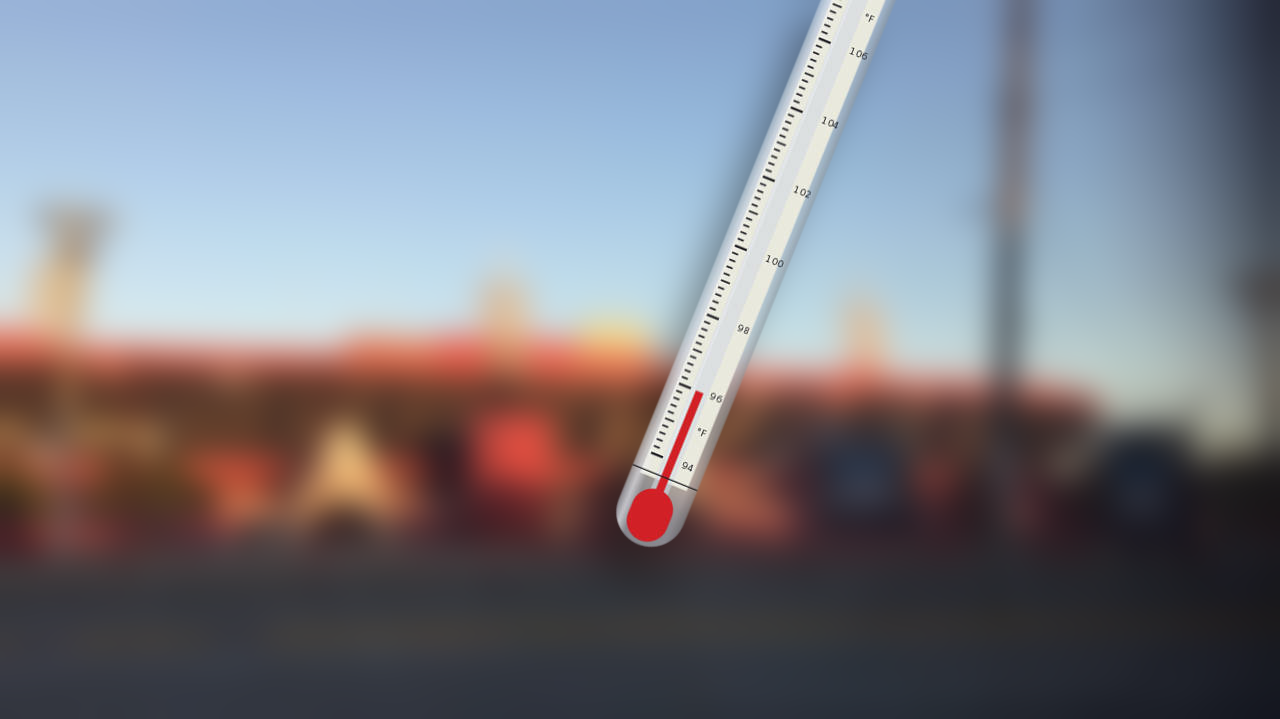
96 °F
